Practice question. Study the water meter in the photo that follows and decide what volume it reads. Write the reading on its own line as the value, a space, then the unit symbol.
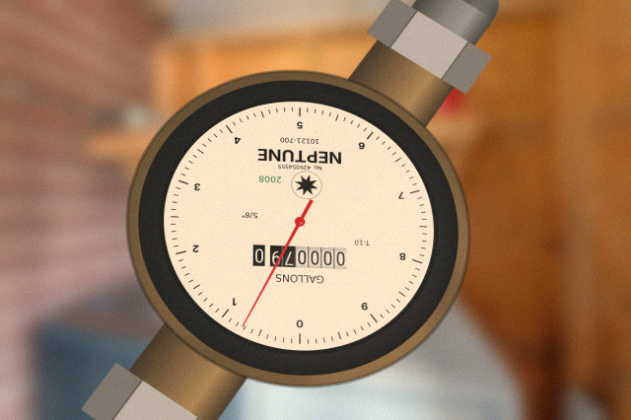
790.7 gal
